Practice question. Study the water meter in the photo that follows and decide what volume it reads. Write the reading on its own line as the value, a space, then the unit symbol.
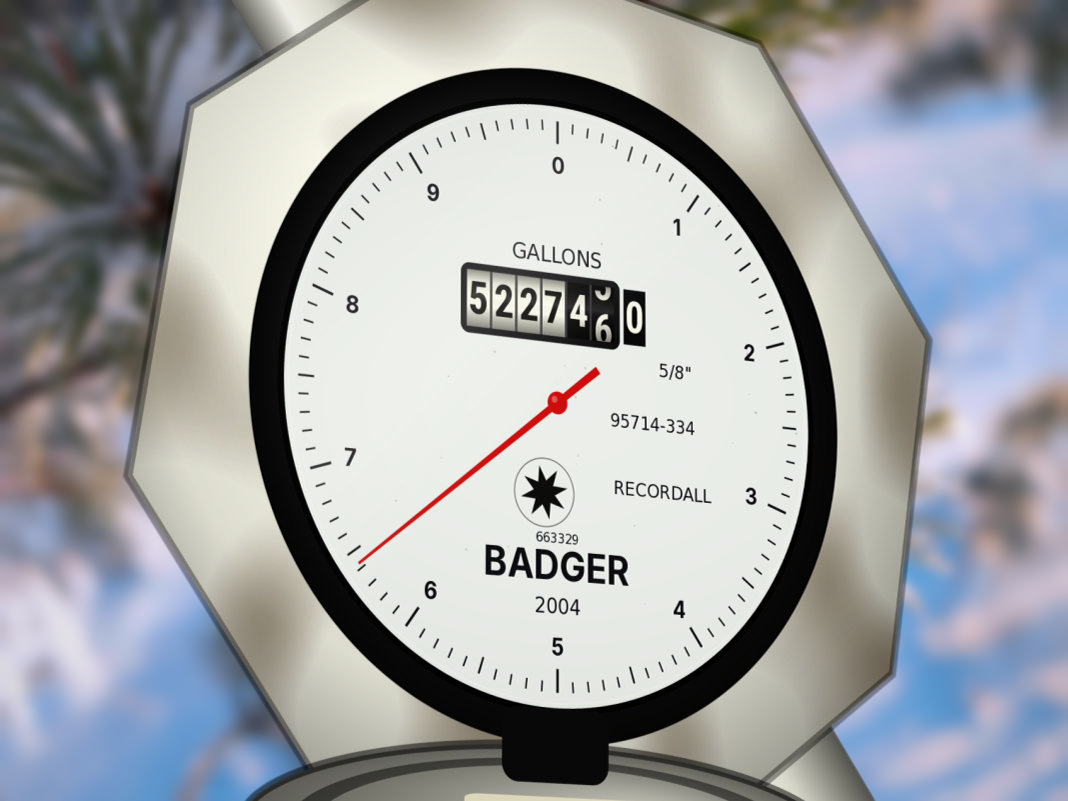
5227456.4 gal
